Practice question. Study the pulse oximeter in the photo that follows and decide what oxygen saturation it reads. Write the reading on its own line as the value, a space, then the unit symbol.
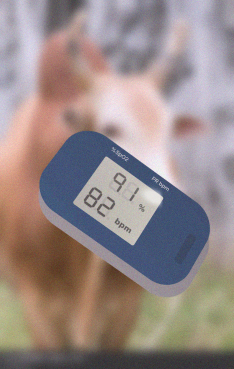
91 %
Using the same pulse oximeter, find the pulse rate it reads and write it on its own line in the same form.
82 bpm
